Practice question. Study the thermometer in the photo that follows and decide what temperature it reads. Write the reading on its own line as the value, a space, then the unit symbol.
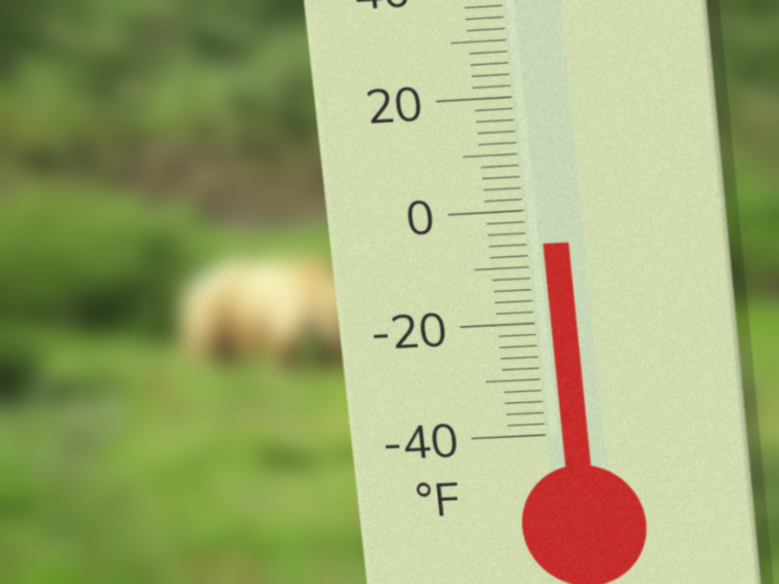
-6 °F
